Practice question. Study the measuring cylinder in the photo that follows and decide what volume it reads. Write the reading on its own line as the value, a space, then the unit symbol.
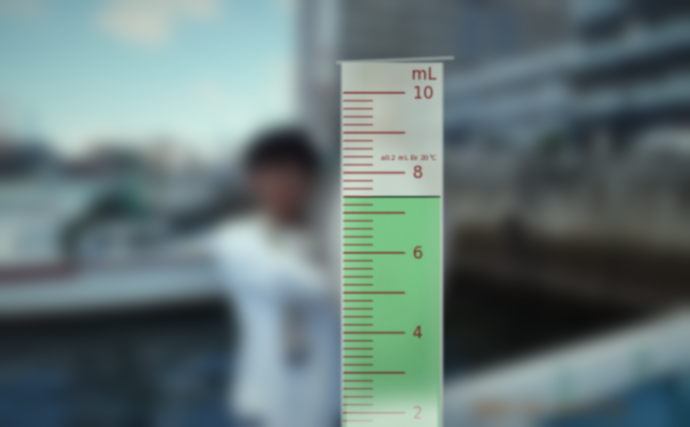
7.4 mL
